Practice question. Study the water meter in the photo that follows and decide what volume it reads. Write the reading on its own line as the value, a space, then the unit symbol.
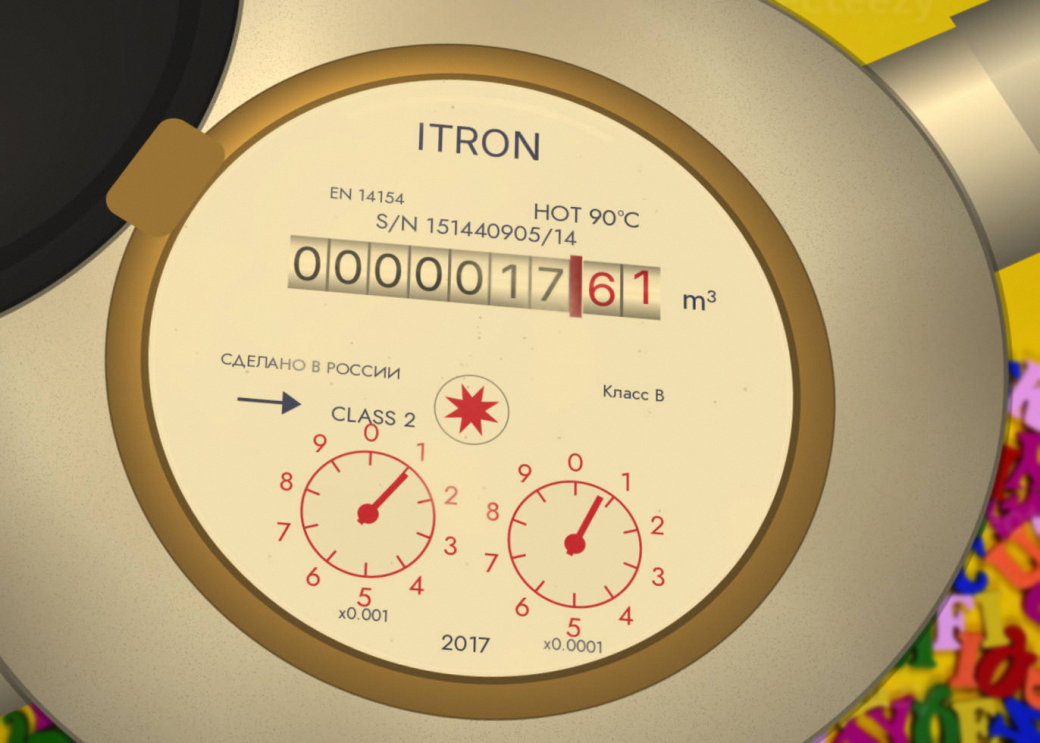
17.6110 m³
